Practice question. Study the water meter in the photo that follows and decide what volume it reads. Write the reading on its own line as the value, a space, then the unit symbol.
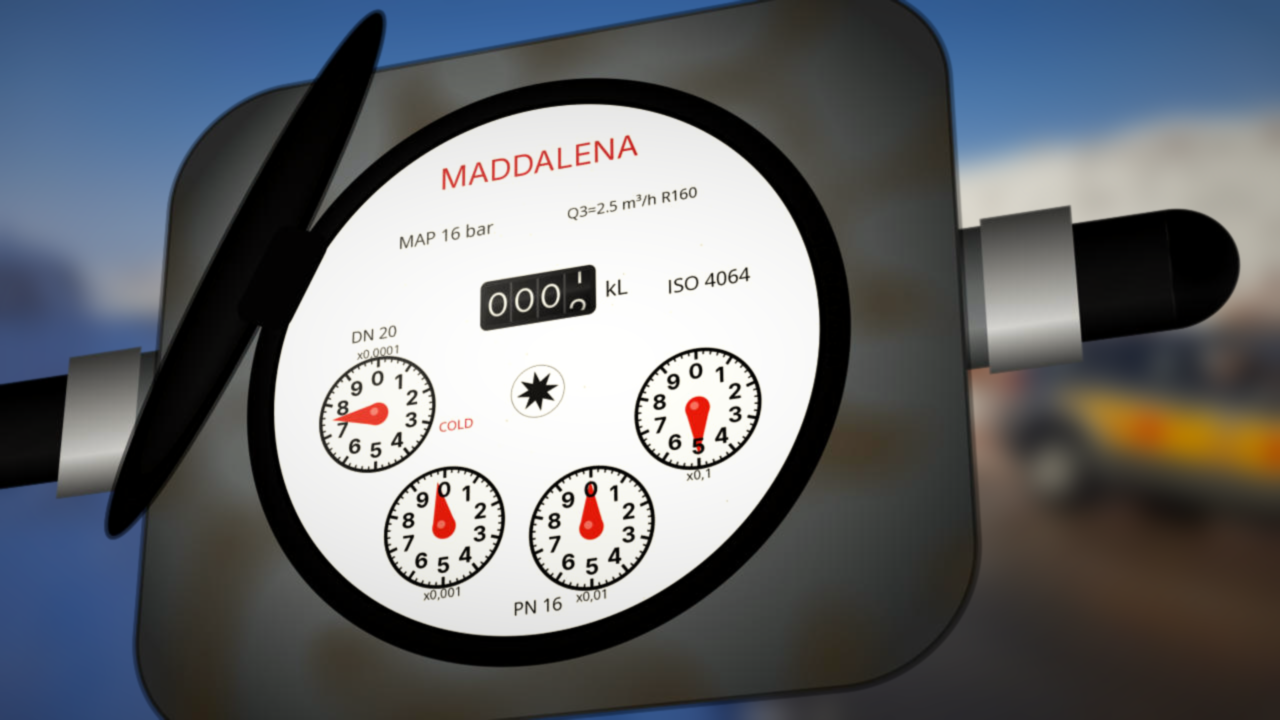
1.4997 kL
